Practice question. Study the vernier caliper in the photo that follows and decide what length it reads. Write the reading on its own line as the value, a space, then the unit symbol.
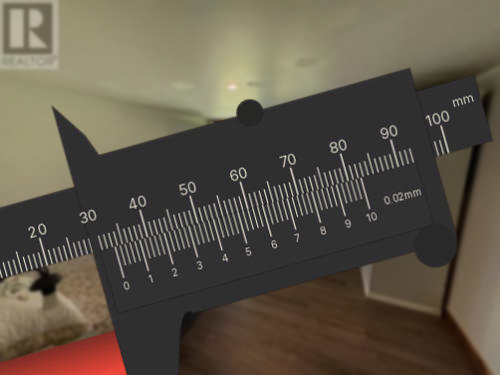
33.5 mm
